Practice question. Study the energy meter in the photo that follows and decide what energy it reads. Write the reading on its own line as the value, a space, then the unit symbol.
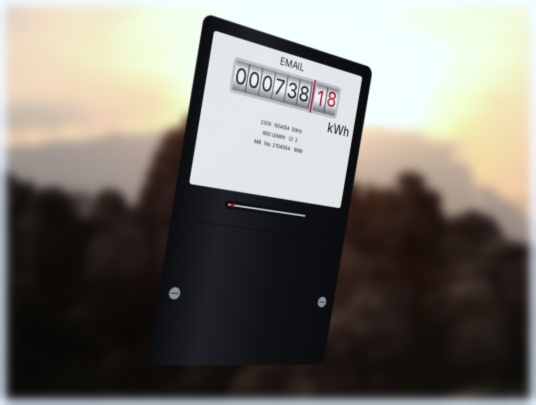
738.18 kWh
